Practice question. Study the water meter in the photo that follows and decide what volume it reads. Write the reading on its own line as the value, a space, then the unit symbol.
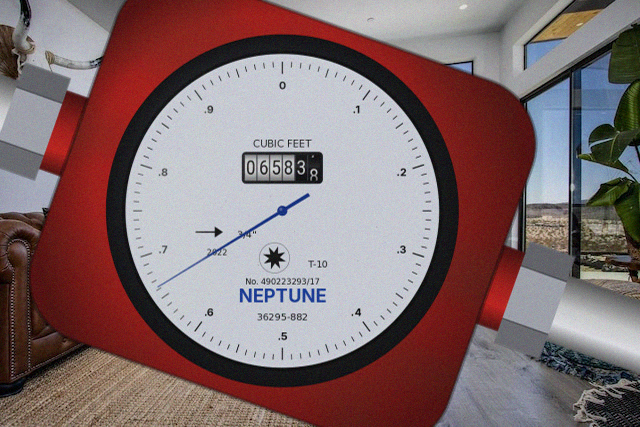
65837.66 ft³
